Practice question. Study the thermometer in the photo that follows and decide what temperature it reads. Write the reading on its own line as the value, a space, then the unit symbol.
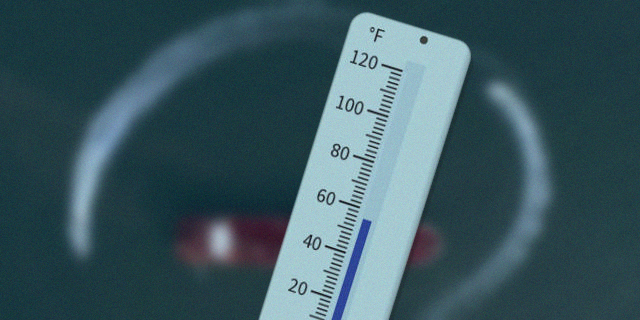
56 °F
